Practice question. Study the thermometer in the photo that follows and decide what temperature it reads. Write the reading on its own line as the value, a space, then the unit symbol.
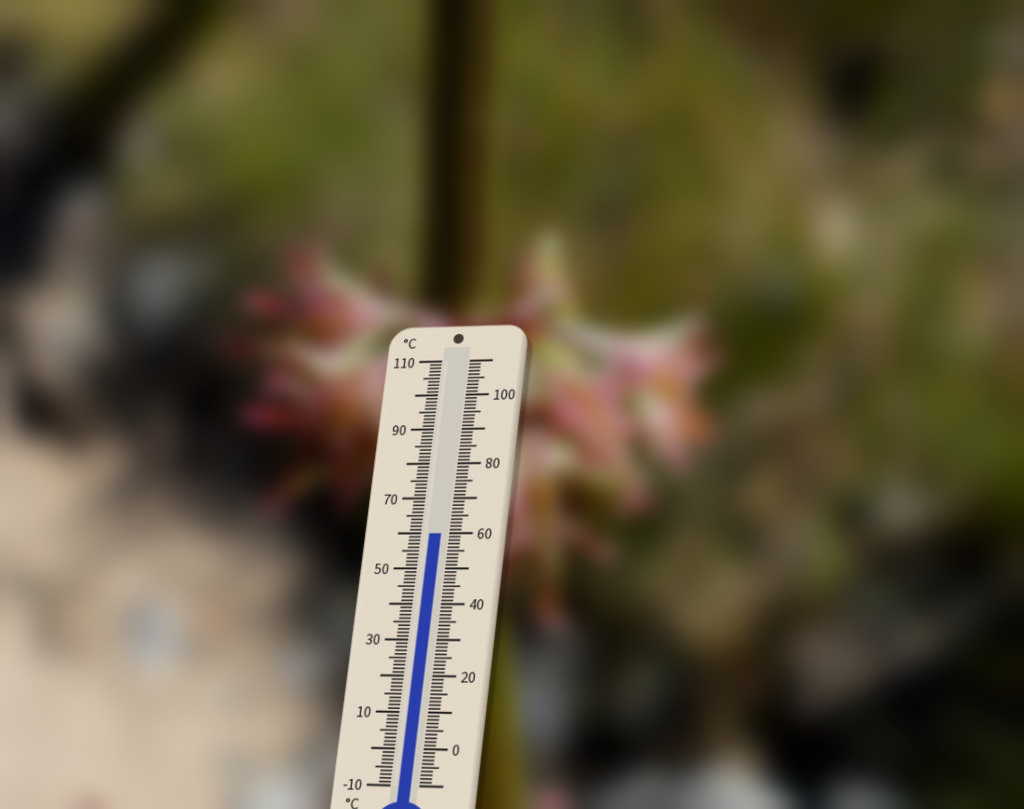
60 °C
